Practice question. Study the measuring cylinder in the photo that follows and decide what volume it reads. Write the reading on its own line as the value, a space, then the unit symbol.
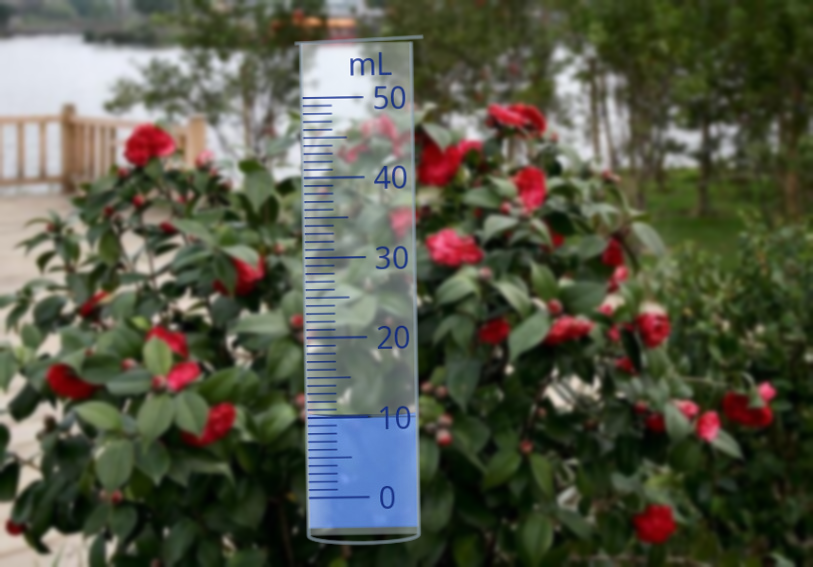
10 mL
